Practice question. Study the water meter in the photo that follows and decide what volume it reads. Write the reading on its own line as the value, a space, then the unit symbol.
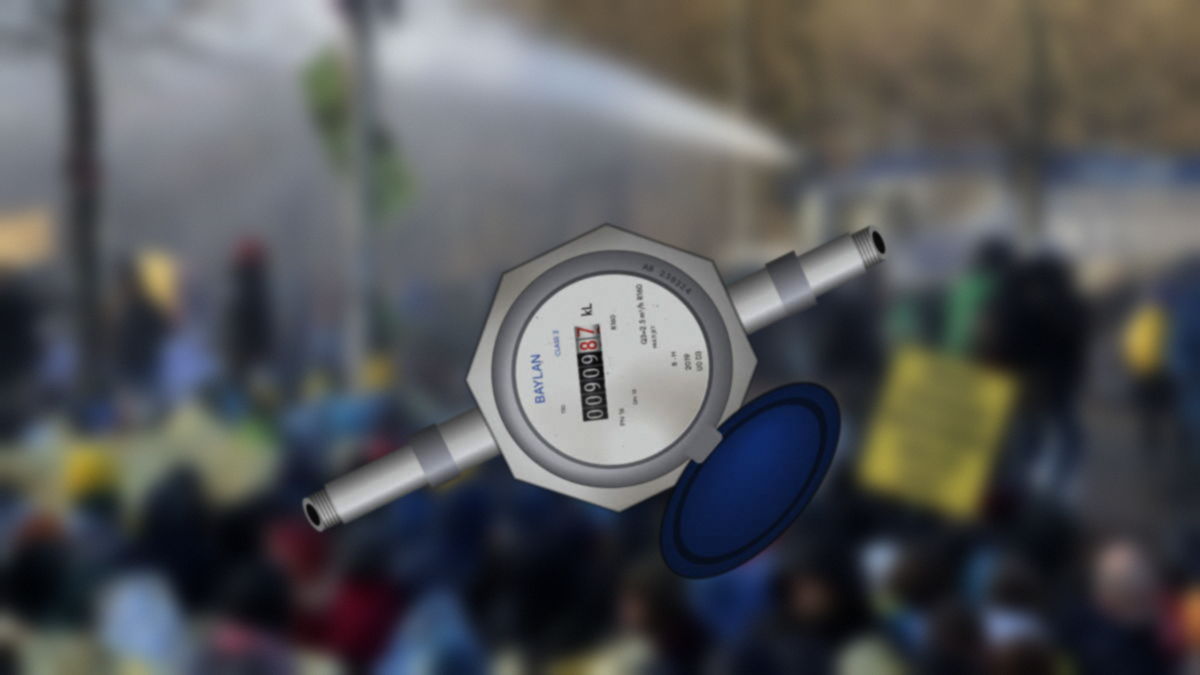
909.87 kL
